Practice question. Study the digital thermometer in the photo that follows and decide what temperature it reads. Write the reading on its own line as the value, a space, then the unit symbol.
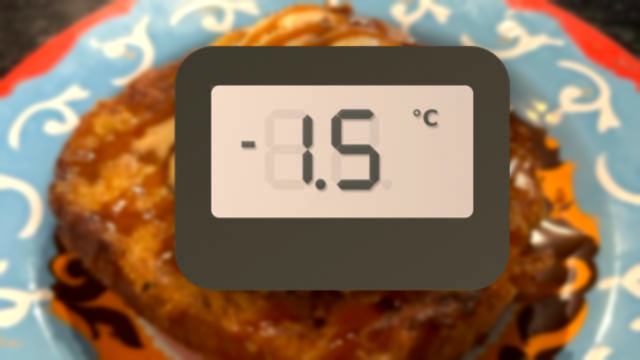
-1.5 °C
